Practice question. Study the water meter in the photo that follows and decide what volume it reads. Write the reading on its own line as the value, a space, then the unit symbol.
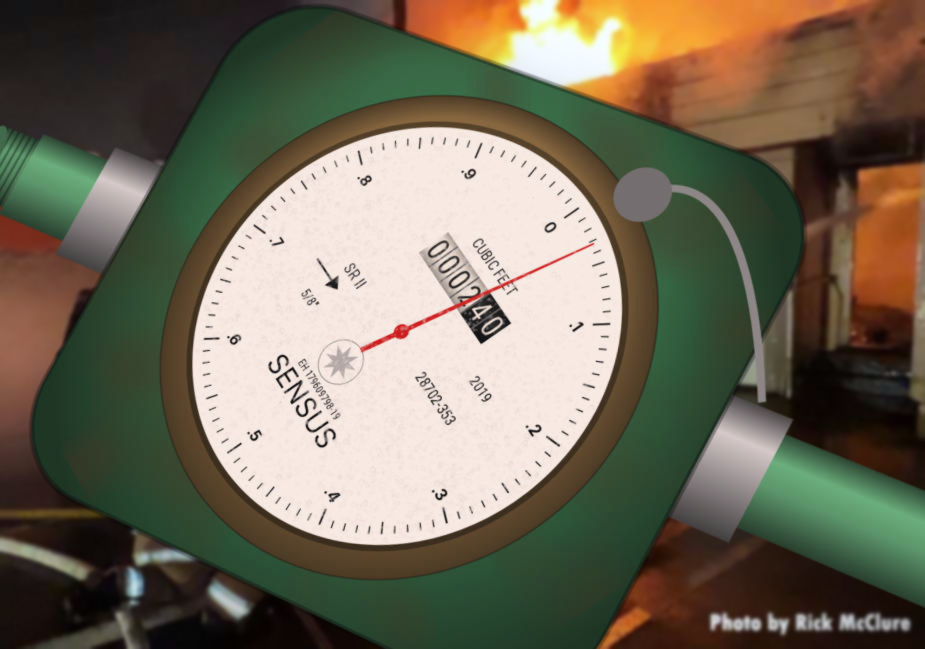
240.03 ft³
